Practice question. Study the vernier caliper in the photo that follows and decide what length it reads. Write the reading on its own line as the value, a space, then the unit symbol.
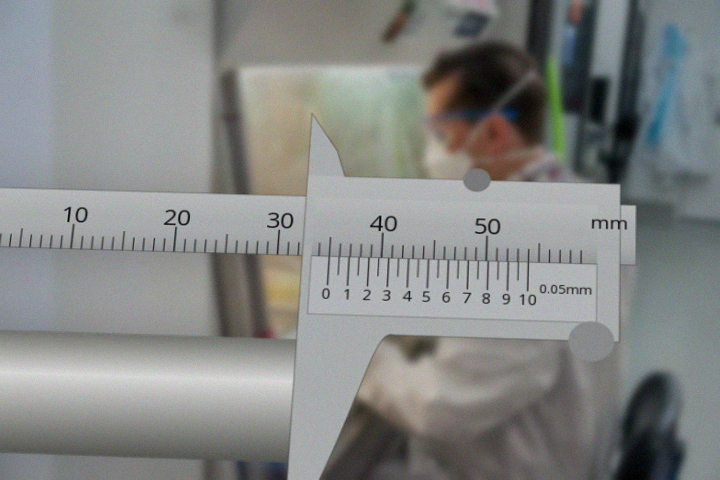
35.0 mm
